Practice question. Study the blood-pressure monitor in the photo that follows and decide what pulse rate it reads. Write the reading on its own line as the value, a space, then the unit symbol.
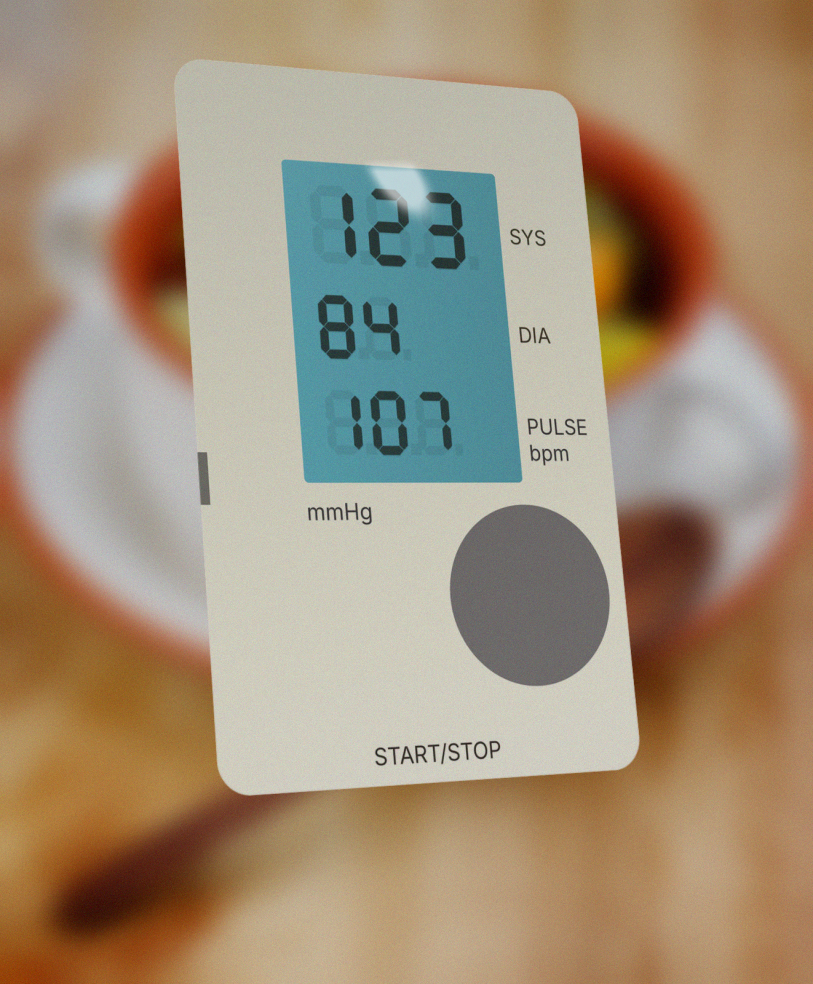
107 bpm
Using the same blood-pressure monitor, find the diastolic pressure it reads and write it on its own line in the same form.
84 mmHg
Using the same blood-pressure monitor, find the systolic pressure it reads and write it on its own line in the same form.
123 mmHg
